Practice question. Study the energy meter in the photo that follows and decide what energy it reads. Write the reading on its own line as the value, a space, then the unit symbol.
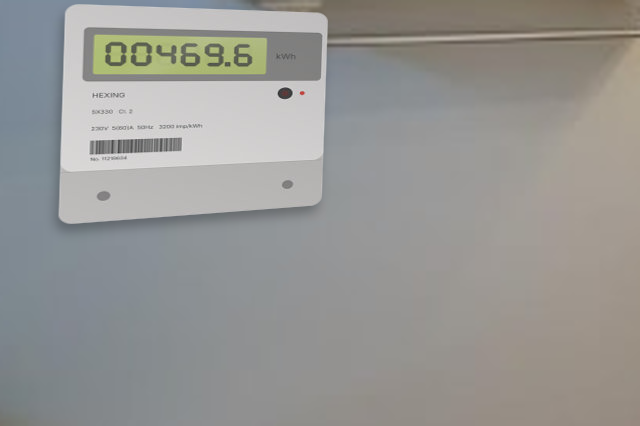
469.6 kWh
